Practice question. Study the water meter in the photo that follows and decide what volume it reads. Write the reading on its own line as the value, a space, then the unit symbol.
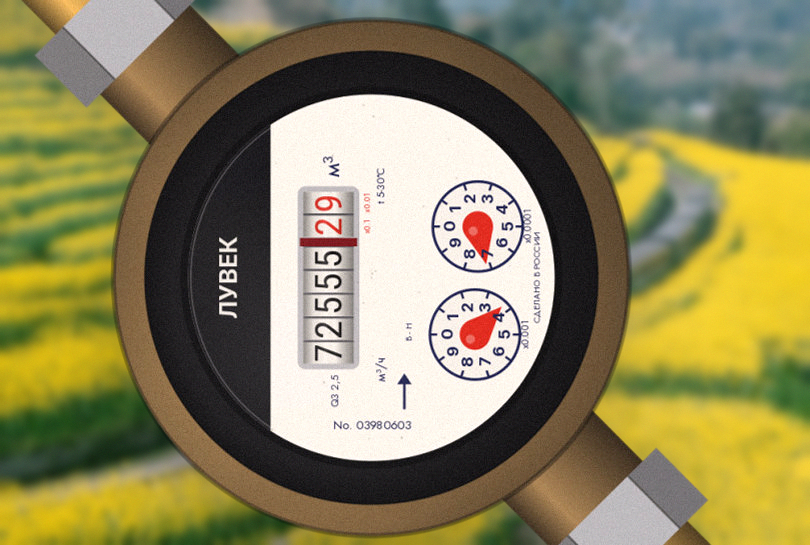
72555.2937 m³
